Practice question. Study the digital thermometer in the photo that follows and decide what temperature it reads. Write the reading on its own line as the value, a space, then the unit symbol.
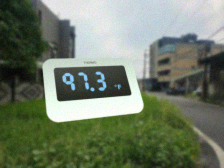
97.3 °F
